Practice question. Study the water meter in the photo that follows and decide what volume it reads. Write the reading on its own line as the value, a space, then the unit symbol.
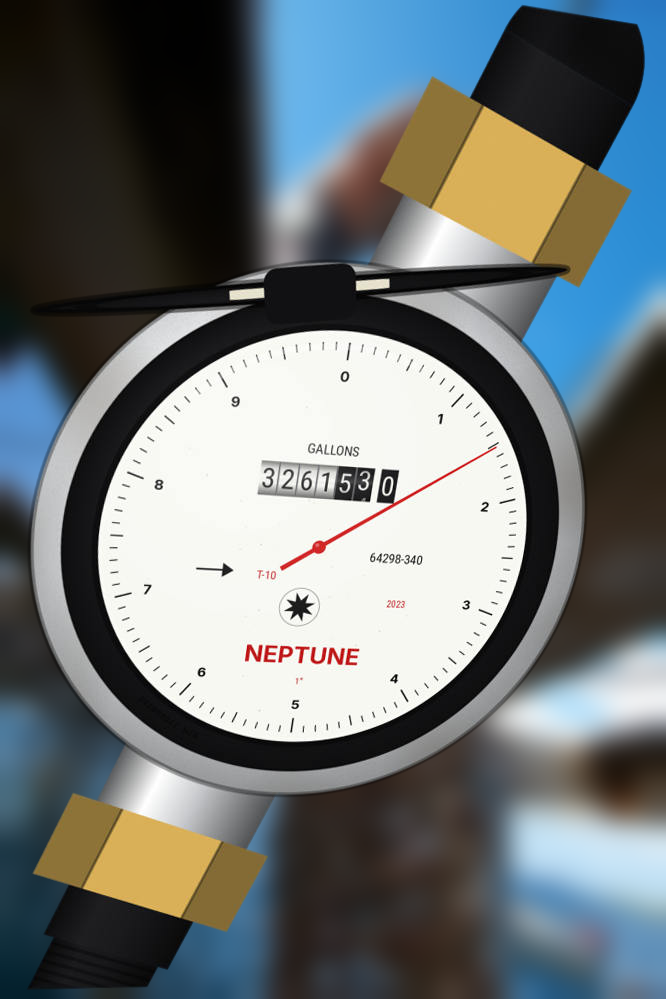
3261531.5 gal
